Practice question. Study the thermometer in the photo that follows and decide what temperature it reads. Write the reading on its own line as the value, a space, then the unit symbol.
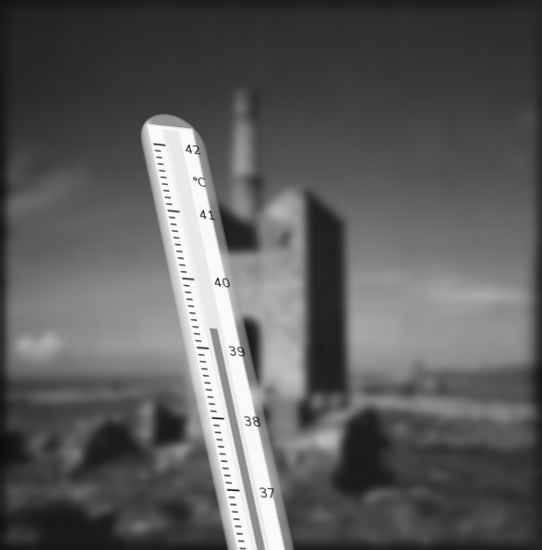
39.3 °C
